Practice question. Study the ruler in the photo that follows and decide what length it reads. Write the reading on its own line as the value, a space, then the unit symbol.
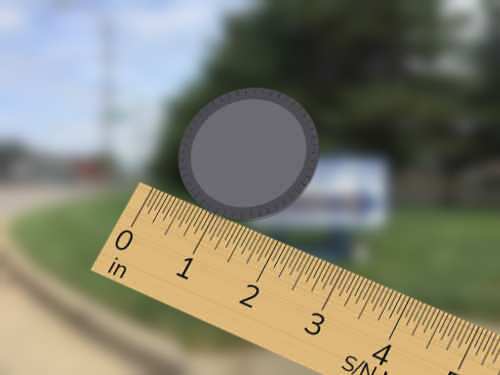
2 in
